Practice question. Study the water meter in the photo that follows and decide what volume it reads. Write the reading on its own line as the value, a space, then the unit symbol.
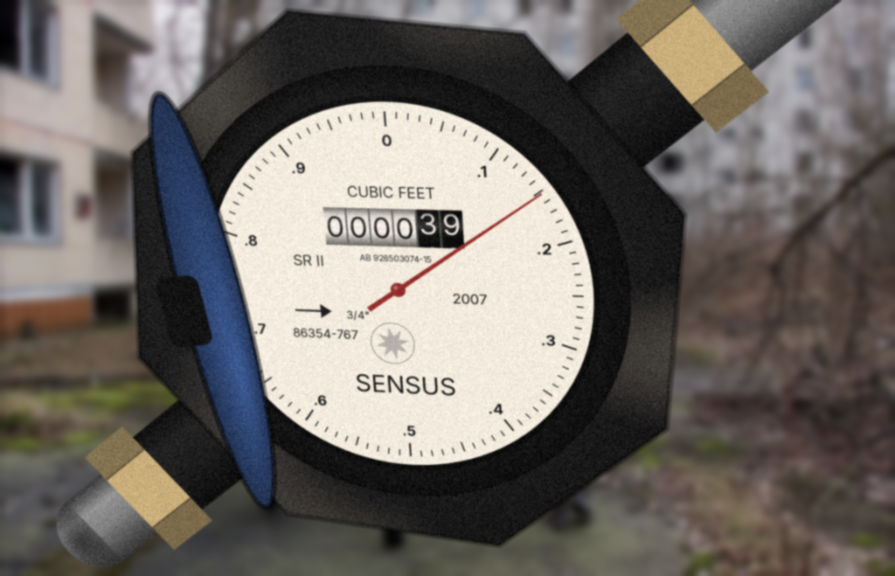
39.15 ft³
